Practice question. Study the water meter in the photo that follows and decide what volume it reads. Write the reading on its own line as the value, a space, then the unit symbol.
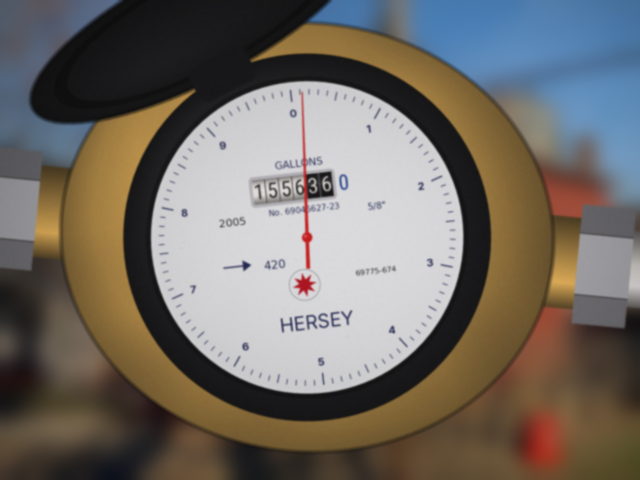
1556360.1 gal
